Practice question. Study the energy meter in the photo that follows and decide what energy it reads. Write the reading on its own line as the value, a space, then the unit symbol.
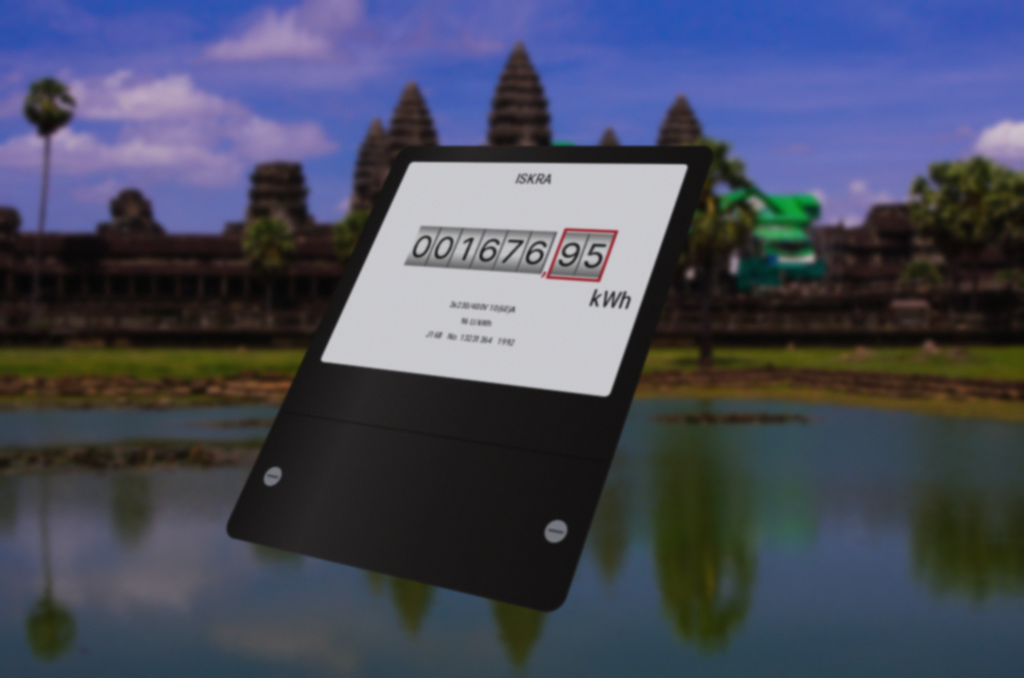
1676.95 kWh
